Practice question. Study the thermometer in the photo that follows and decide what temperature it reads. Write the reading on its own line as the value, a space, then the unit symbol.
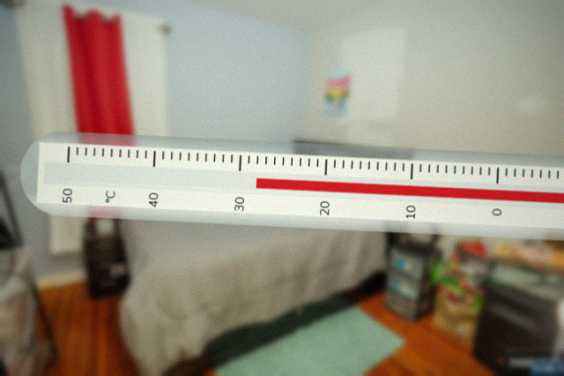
28 °C
